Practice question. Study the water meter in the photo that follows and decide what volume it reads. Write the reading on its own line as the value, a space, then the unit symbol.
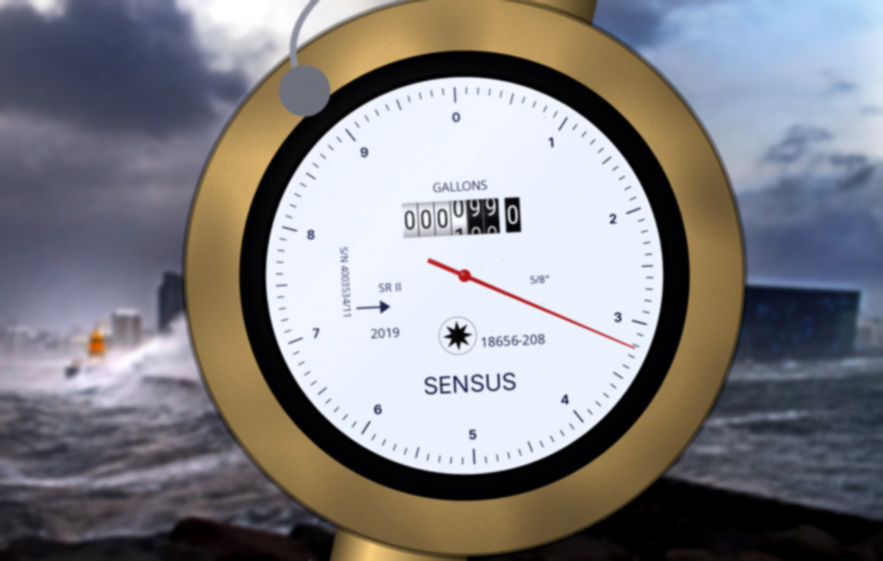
993.2 gal
